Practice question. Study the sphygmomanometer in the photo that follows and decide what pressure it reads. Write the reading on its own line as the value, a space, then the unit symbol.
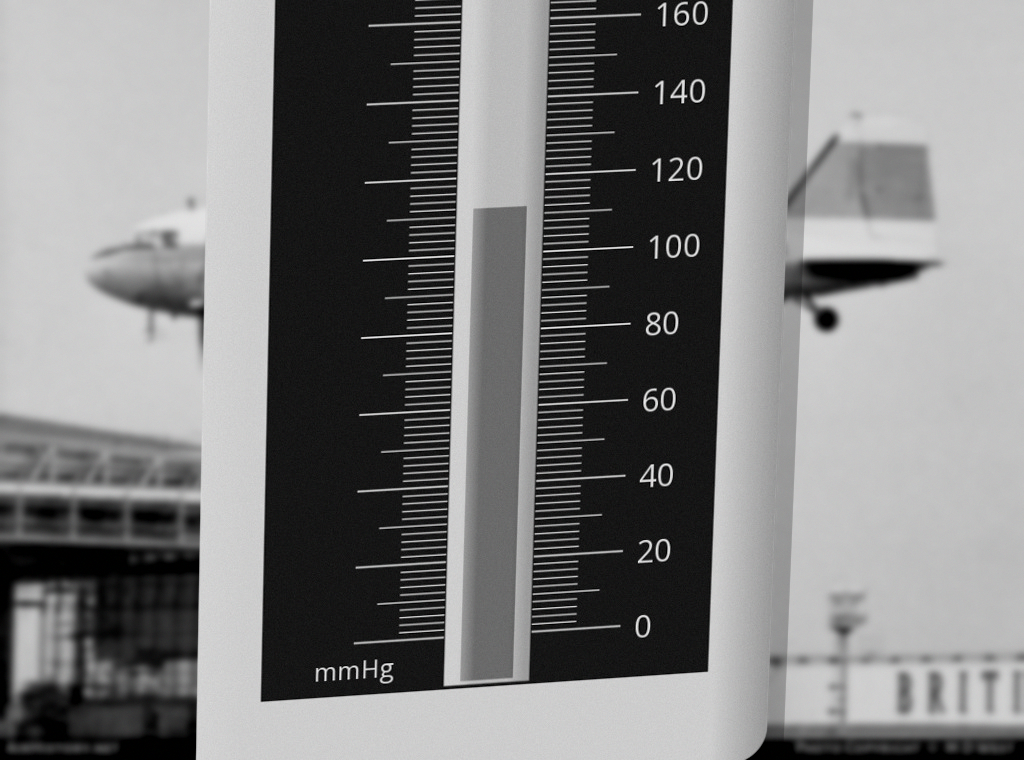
112 mmHg
